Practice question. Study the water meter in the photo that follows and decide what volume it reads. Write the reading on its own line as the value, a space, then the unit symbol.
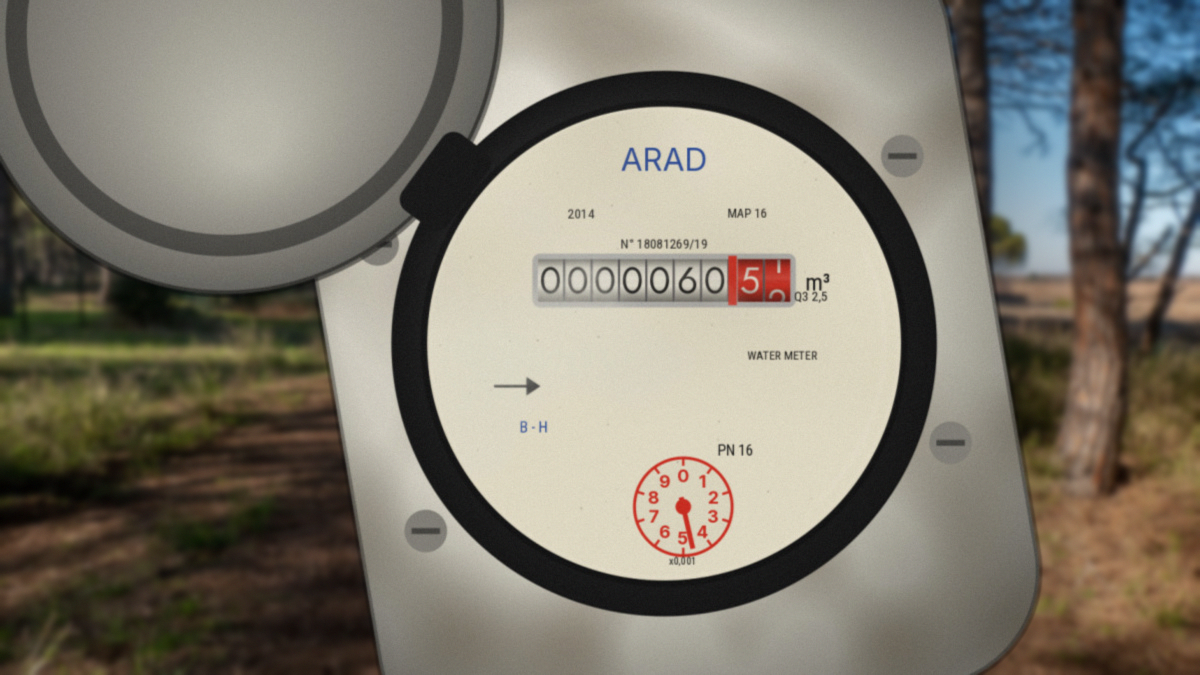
60.514 m³
